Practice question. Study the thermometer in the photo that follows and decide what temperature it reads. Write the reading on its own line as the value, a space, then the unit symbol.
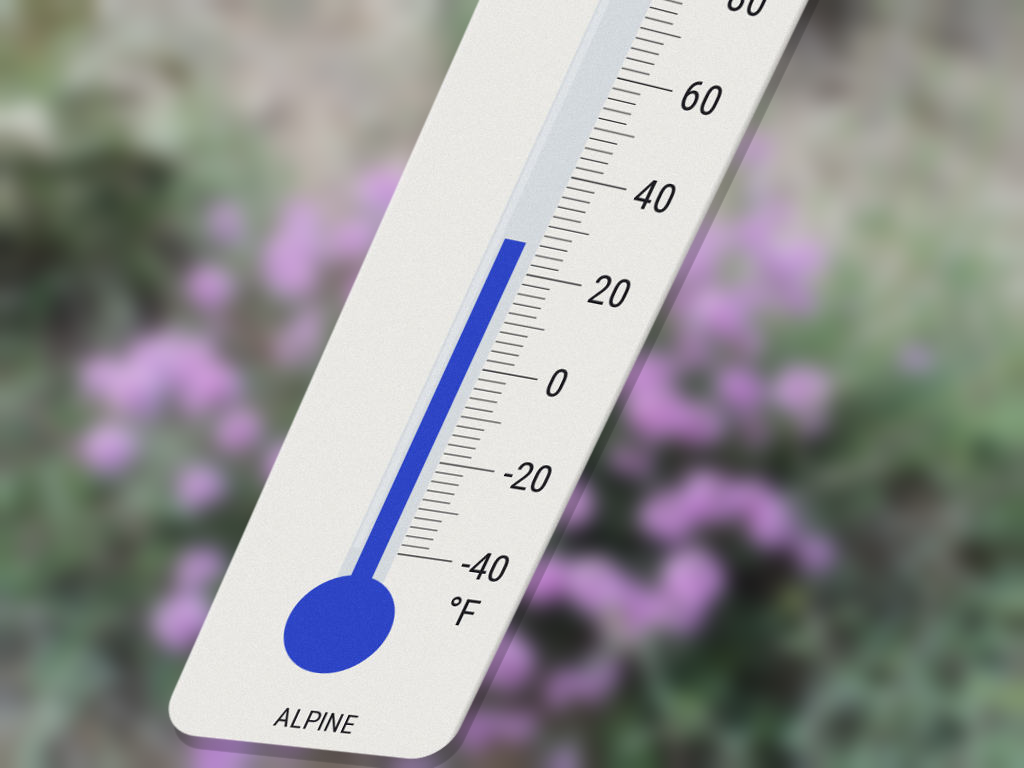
26 °F
